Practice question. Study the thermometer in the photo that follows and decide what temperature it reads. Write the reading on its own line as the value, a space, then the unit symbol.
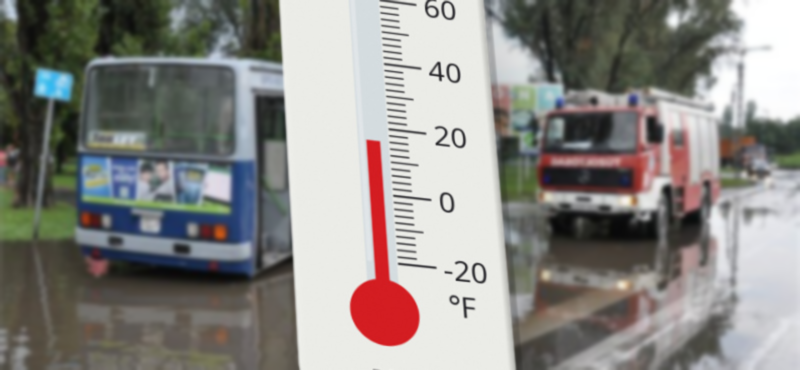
16 °F
